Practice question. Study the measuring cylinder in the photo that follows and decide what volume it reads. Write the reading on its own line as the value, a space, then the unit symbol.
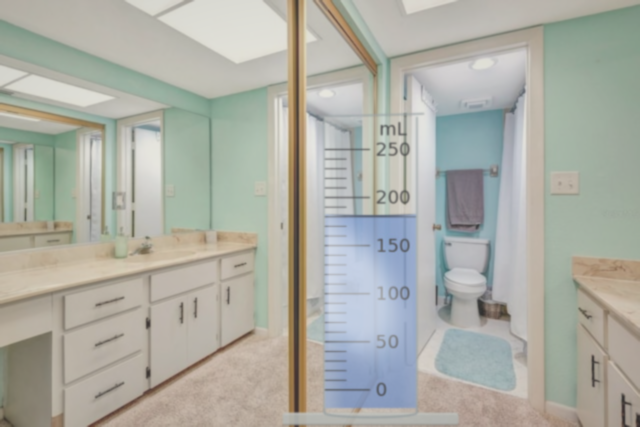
180 mL
